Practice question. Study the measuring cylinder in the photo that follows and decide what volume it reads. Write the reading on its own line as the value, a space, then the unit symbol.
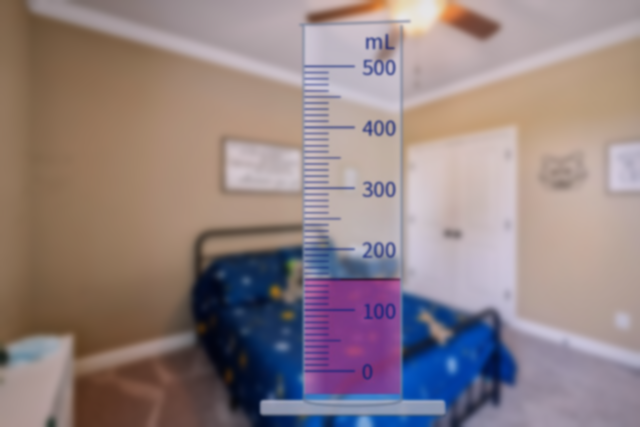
150 mL
